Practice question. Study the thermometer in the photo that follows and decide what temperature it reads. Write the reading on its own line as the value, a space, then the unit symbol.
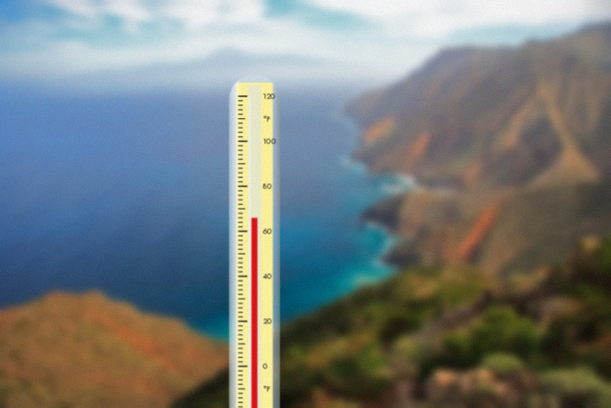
66 °F
